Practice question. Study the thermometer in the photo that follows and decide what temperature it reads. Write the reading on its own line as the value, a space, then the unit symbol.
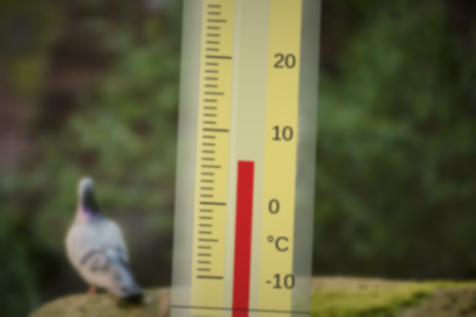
6 °C
